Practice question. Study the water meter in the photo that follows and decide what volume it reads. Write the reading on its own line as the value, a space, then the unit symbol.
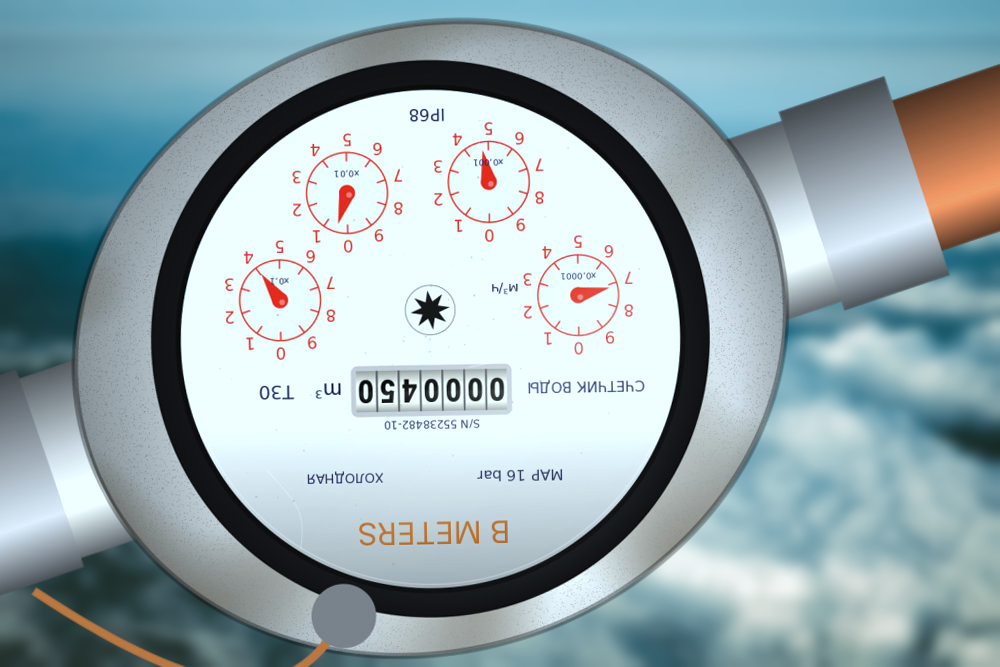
450.4047 m³
